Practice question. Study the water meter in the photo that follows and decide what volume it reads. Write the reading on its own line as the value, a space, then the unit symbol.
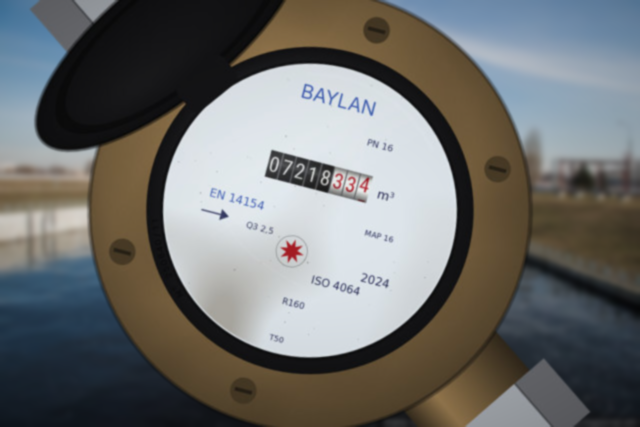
7218.334 m³
